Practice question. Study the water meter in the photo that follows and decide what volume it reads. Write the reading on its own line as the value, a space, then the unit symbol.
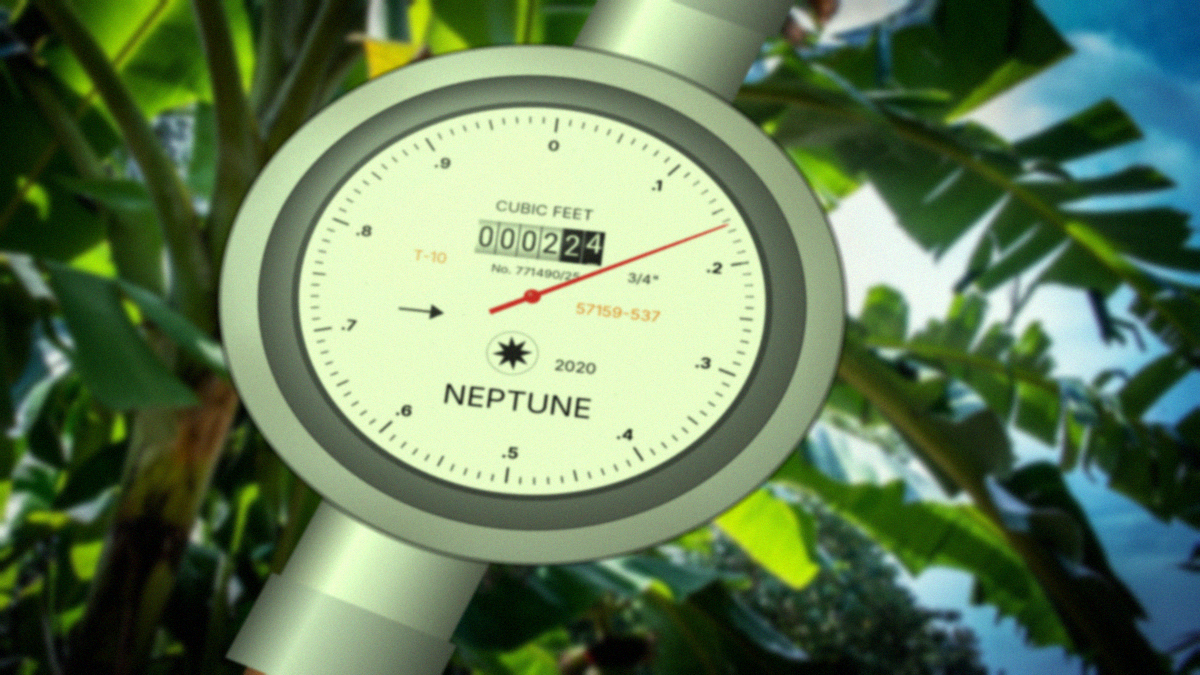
224.16 ft³
